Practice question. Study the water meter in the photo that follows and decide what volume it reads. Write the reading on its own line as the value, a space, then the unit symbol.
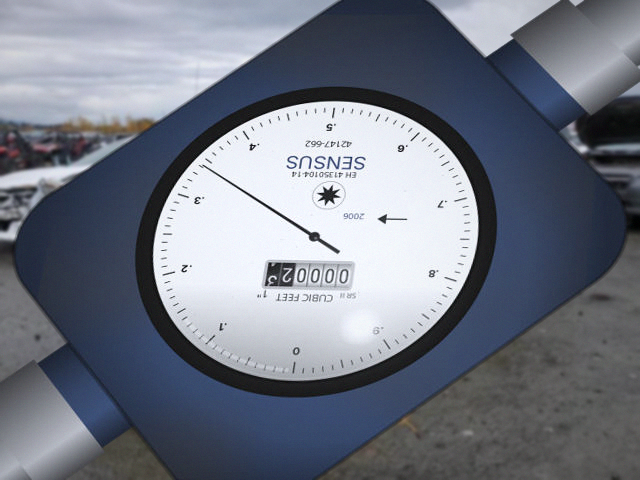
23.34 ft³
